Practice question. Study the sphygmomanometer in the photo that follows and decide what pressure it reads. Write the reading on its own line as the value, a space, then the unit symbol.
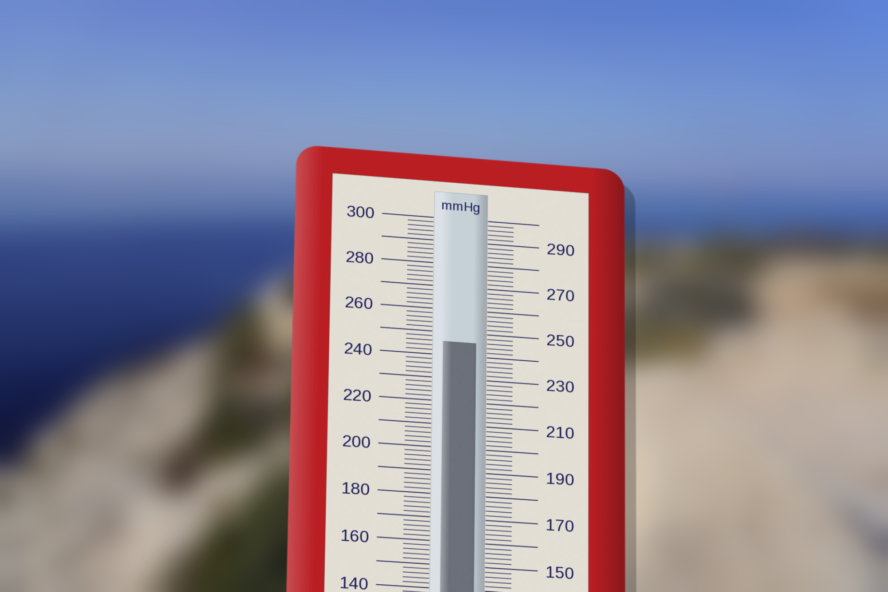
246 mmHg
